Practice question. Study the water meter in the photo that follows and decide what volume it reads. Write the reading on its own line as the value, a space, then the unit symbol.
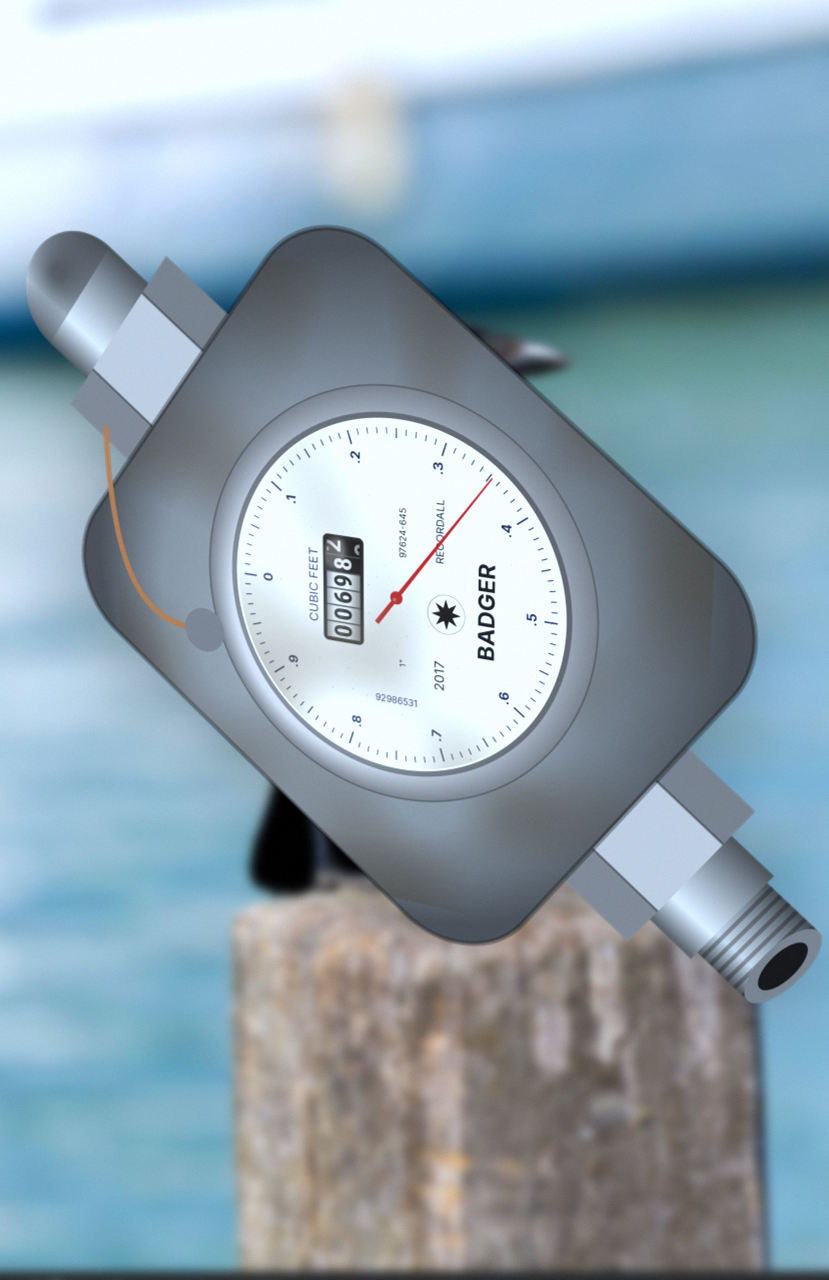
6982.35 ft³
